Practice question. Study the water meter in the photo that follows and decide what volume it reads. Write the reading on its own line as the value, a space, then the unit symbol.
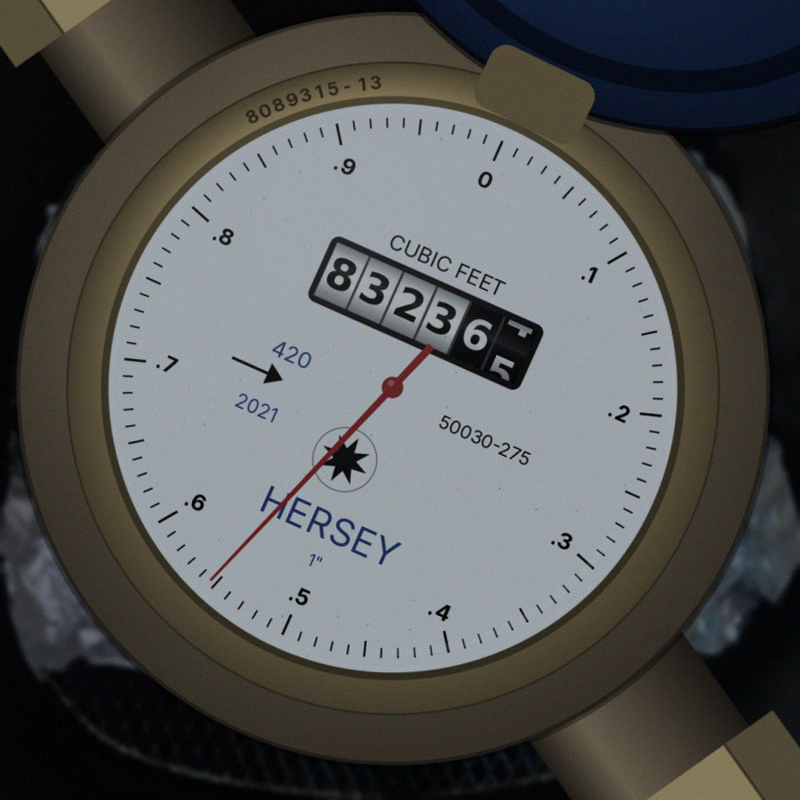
832364.55 ft³
